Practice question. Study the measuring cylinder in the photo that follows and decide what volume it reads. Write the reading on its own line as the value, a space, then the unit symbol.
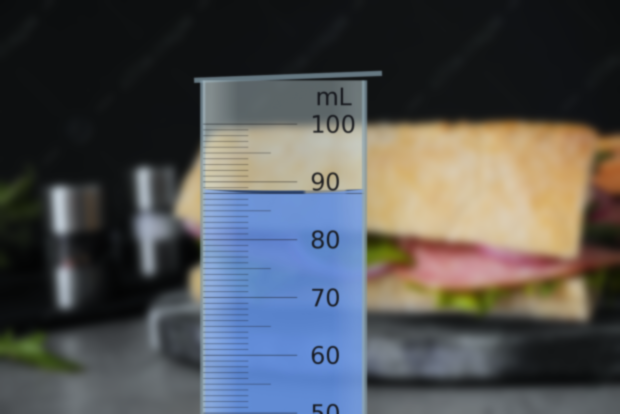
88 mL
